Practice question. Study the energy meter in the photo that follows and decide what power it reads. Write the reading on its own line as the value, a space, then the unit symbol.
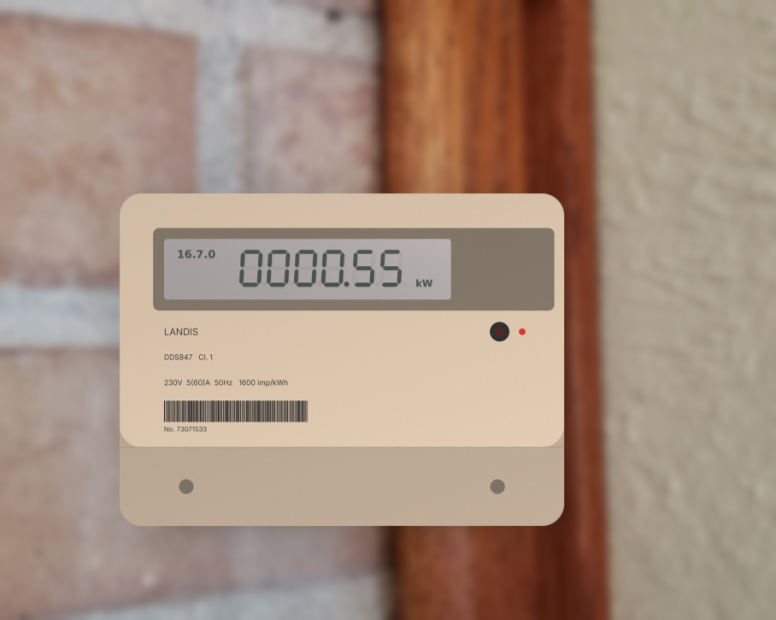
0.55 kW
